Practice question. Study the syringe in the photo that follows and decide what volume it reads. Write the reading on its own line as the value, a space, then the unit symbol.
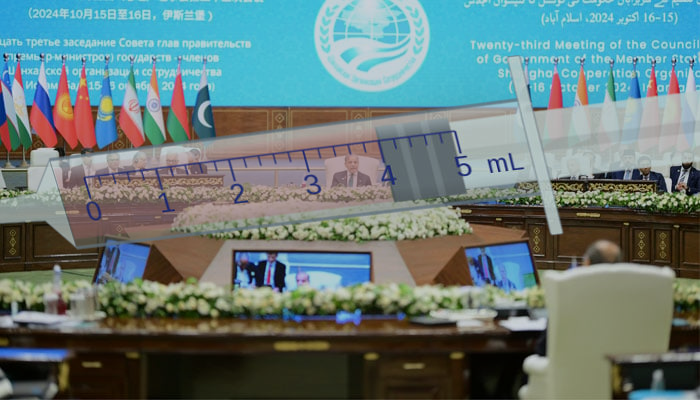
4 mL
